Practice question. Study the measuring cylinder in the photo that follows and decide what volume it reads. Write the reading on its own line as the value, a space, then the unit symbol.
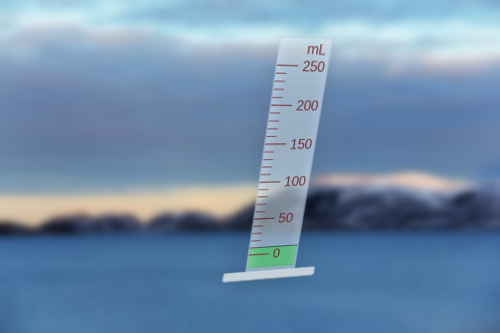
10 mL
